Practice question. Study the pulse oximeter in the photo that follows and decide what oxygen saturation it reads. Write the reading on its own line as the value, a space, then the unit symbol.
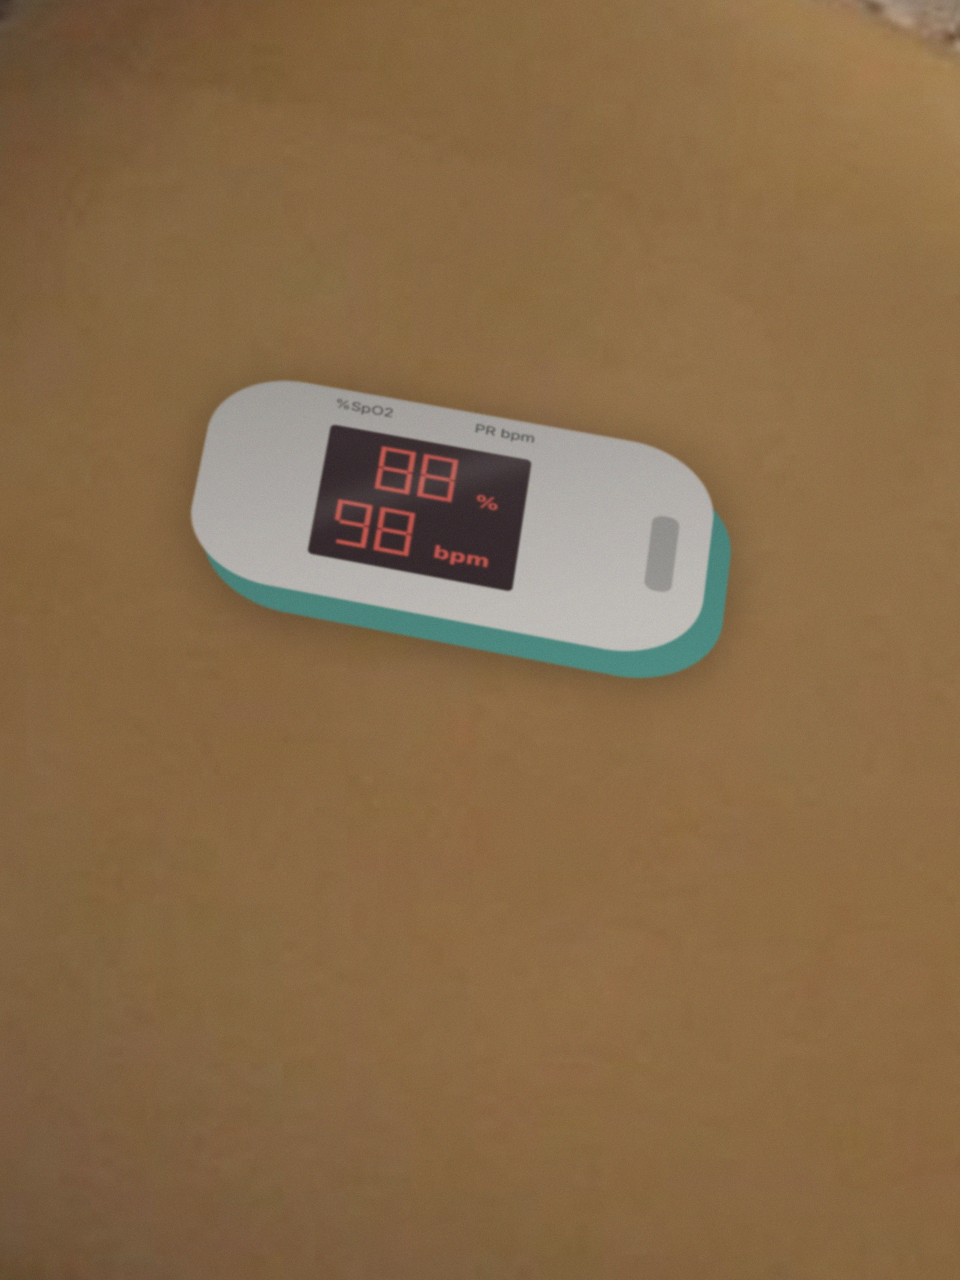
88 %
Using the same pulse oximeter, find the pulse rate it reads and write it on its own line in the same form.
98 bpm
